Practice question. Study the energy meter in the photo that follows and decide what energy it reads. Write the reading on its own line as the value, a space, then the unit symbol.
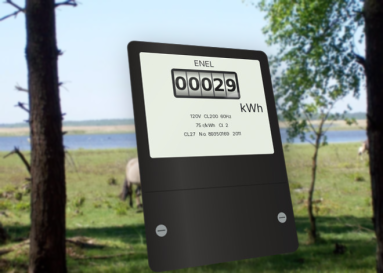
29 kWh
